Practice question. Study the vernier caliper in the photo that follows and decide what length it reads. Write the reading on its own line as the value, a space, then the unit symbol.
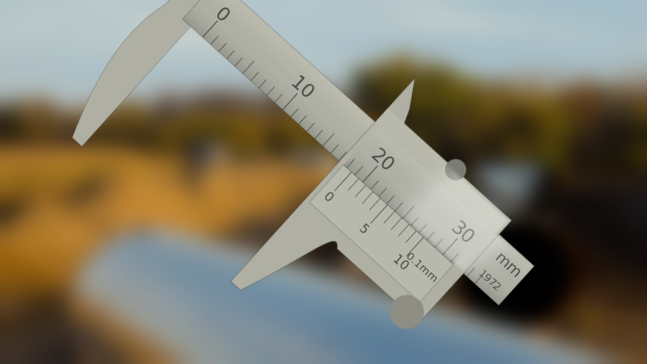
18.6 mm
